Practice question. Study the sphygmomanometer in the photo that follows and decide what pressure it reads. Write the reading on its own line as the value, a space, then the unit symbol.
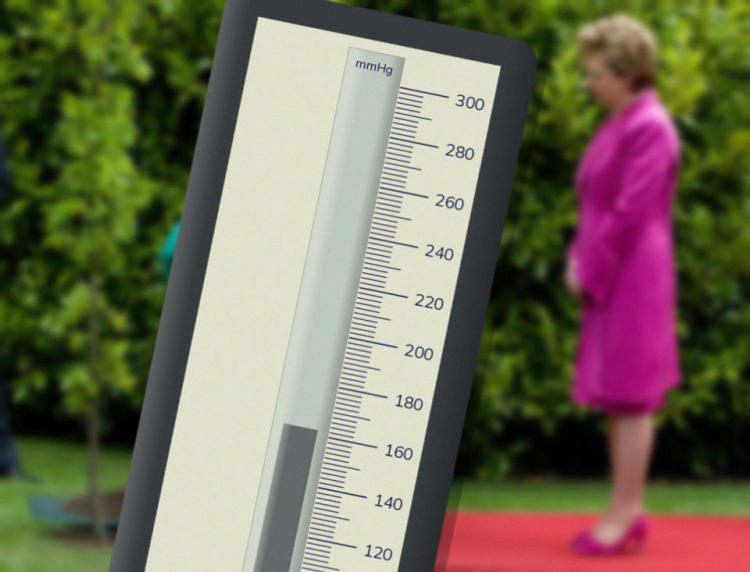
162 mmHg
